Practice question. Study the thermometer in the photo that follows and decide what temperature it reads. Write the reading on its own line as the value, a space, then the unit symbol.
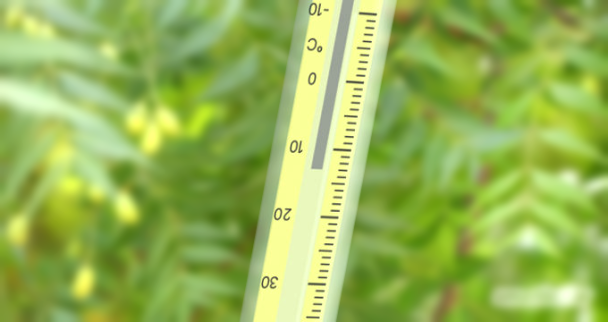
13 °C
